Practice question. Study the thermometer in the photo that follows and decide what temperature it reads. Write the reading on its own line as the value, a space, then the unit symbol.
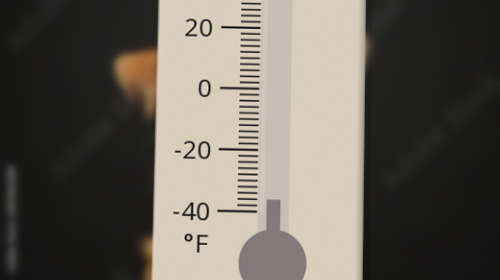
-36 °F
